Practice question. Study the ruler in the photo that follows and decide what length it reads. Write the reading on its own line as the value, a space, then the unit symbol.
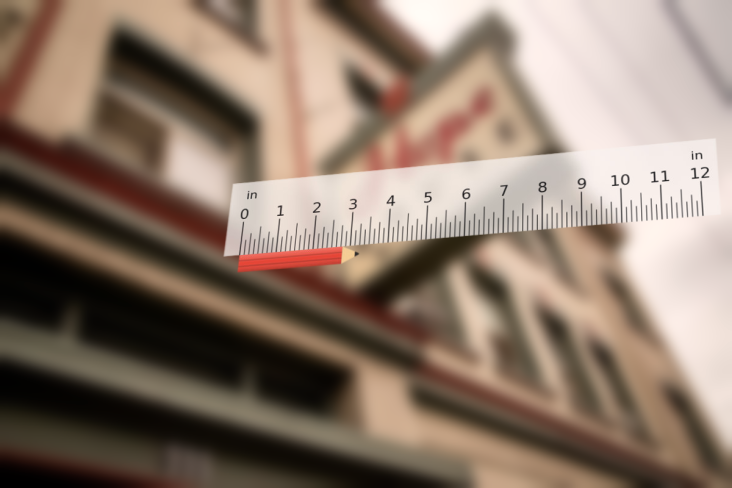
3.25 in
